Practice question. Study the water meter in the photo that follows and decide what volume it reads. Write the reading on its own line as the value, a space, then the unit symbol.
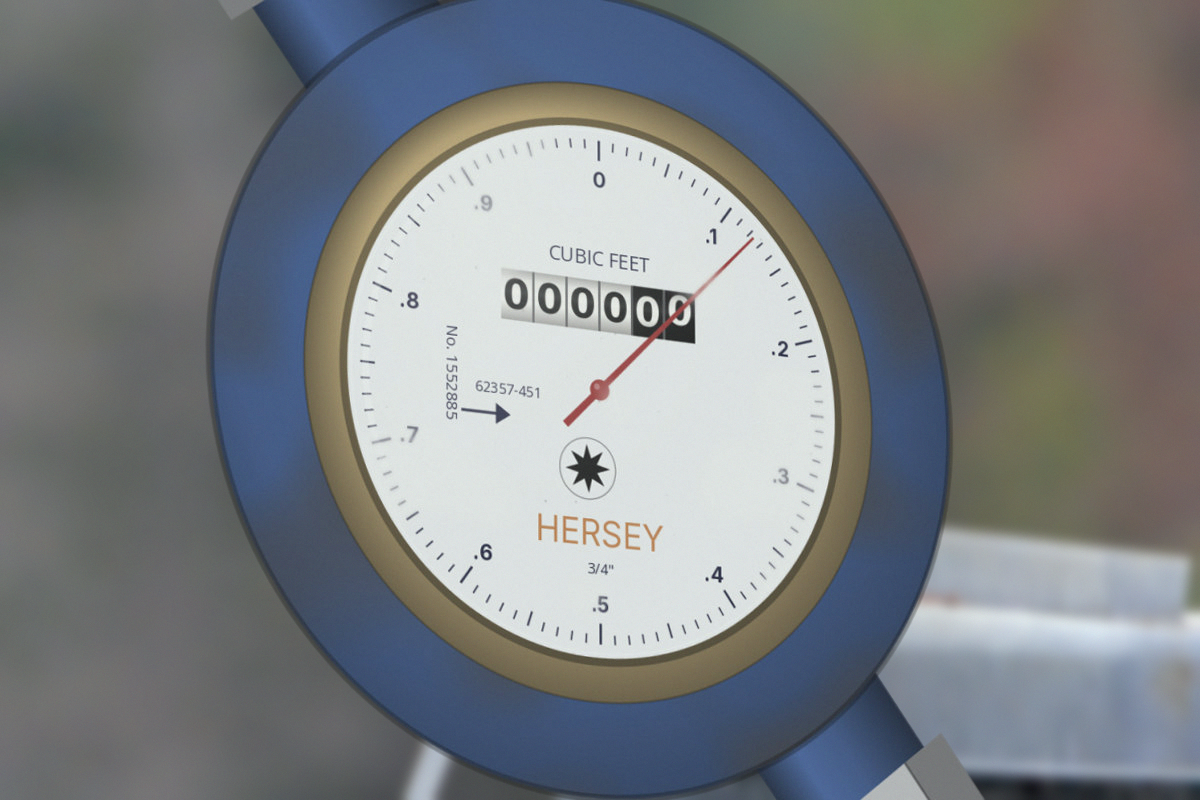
0.12 ft³
